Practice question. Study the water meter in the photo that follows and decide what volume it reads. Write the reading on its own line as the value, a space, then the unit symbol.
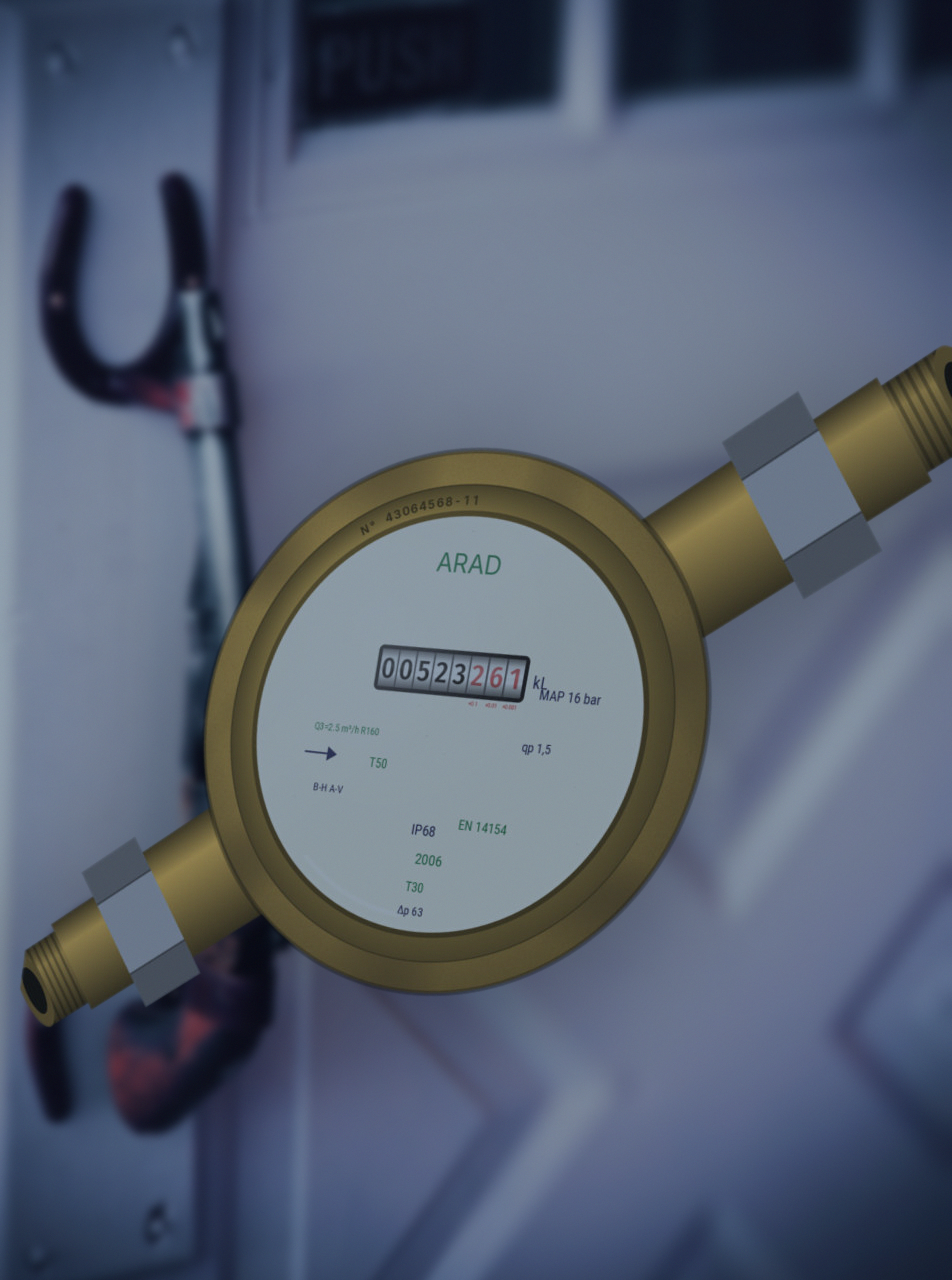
523.261 kL
